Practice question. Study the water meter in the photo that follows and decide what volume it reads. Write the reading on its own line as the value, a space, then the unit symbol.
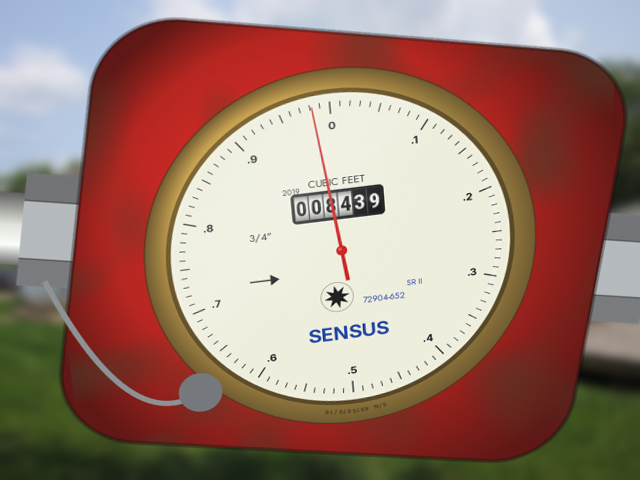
8438.98 ft³
